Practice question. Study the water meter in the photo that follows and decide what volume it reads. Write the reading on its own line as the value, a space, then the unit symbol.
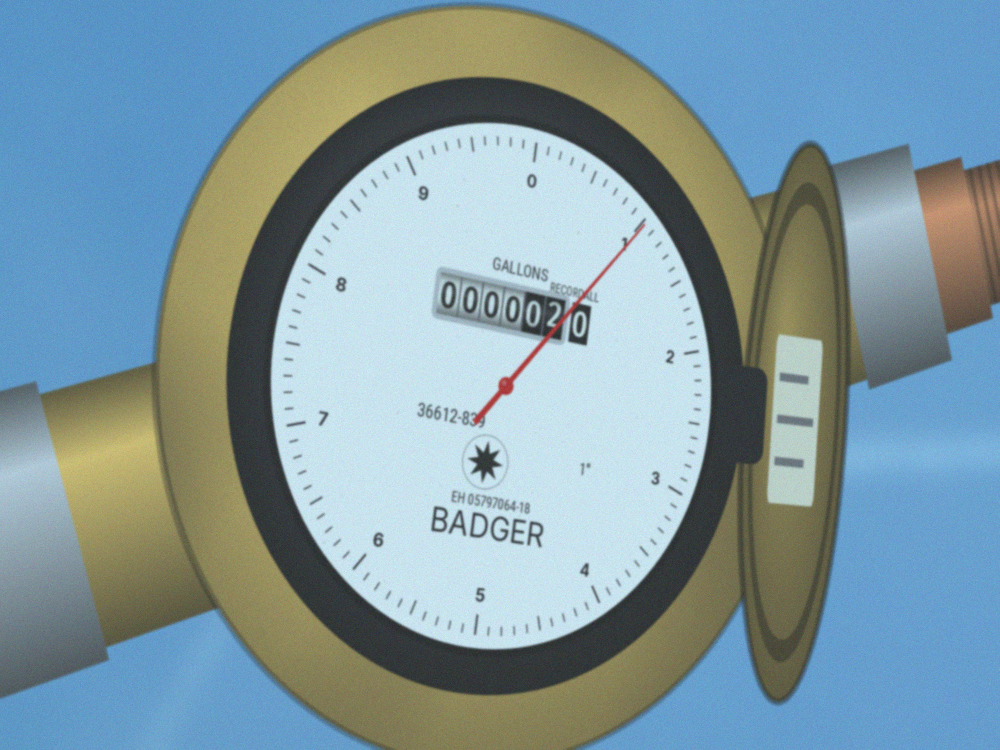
21.0 gal
